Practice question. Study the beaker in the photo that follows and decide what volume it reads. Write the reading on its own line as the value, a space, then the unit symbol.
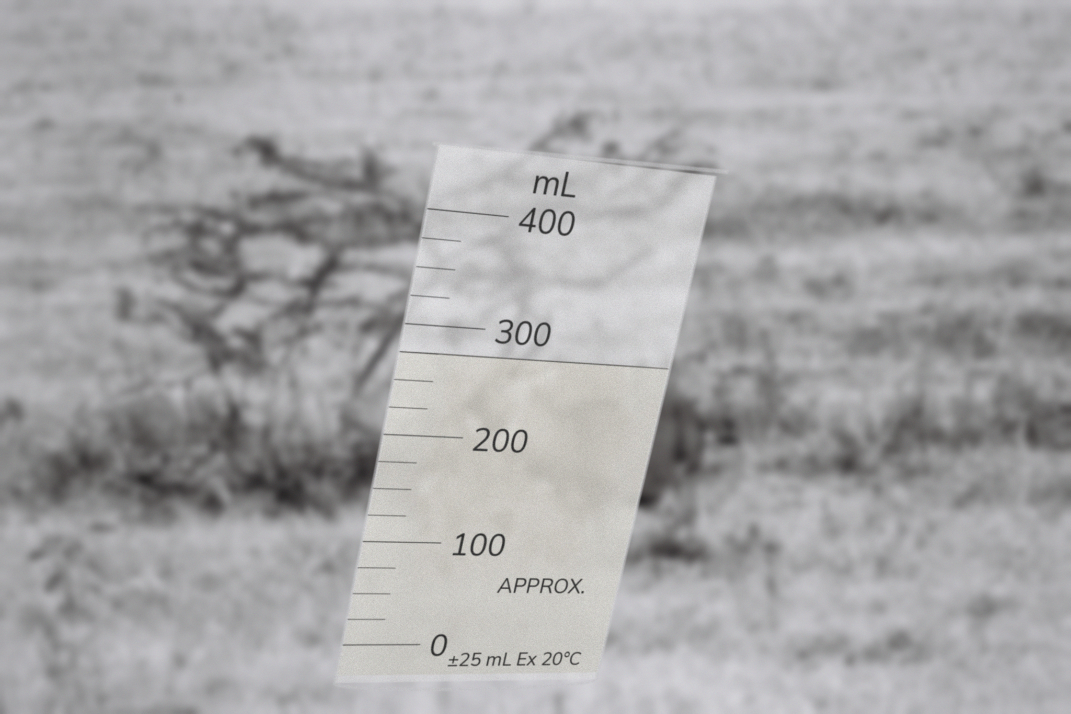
275 mL
